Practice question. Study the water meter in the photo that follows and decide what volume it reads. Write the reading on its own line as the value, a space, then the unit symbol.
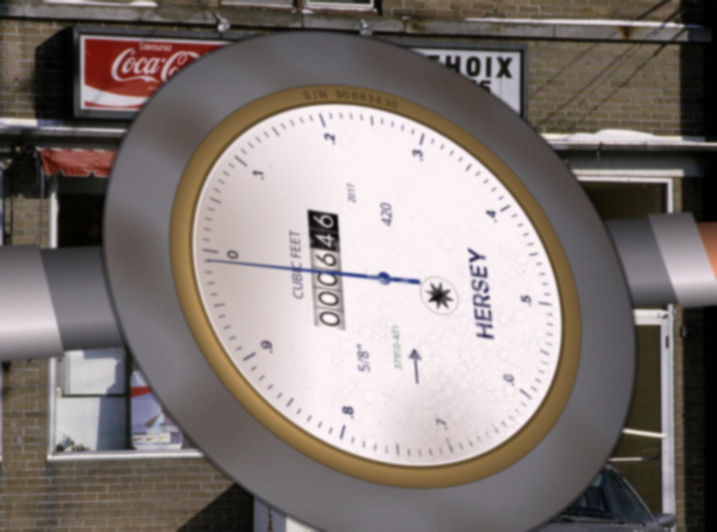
645.99 ft³
